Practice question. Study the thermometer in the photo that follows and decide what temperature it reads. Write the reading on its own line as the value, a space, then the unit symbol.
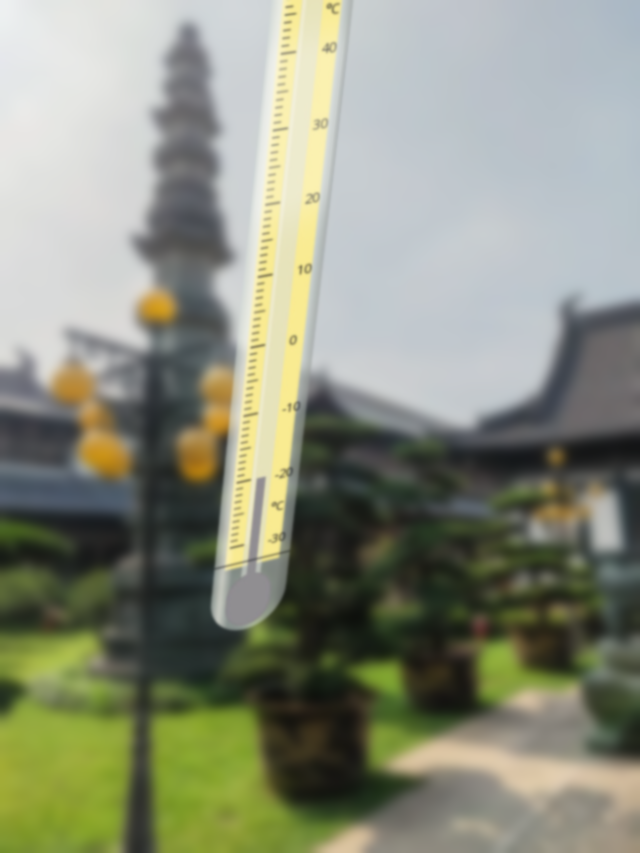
-20 °C
